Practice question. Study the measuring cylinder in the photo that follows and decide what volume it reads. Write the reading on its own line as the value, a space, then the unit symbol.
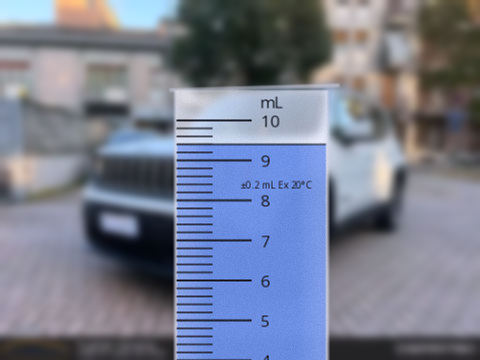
9.4 mL
